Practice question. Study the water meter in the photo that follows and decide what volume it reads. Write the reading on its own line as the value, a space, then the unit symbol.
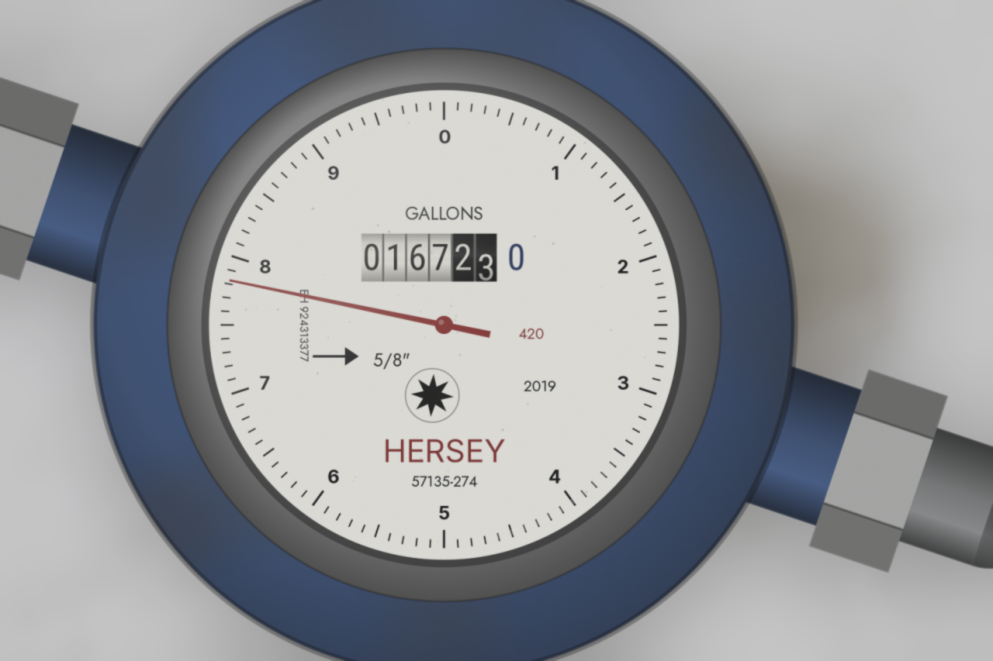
167227.8 gal
